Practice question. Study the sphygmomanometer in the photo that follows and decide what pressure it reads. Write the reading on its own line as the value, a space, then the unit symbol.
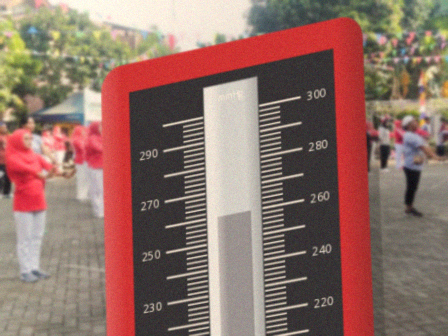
260 mmHg
